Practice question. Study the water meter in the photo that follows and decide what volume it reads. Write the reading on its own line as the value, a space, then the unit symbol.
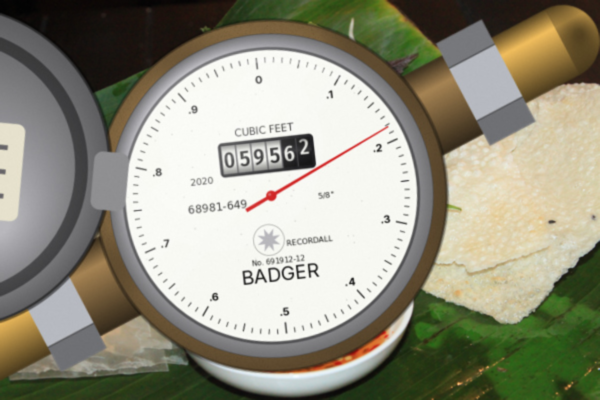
59562.18 ft³
